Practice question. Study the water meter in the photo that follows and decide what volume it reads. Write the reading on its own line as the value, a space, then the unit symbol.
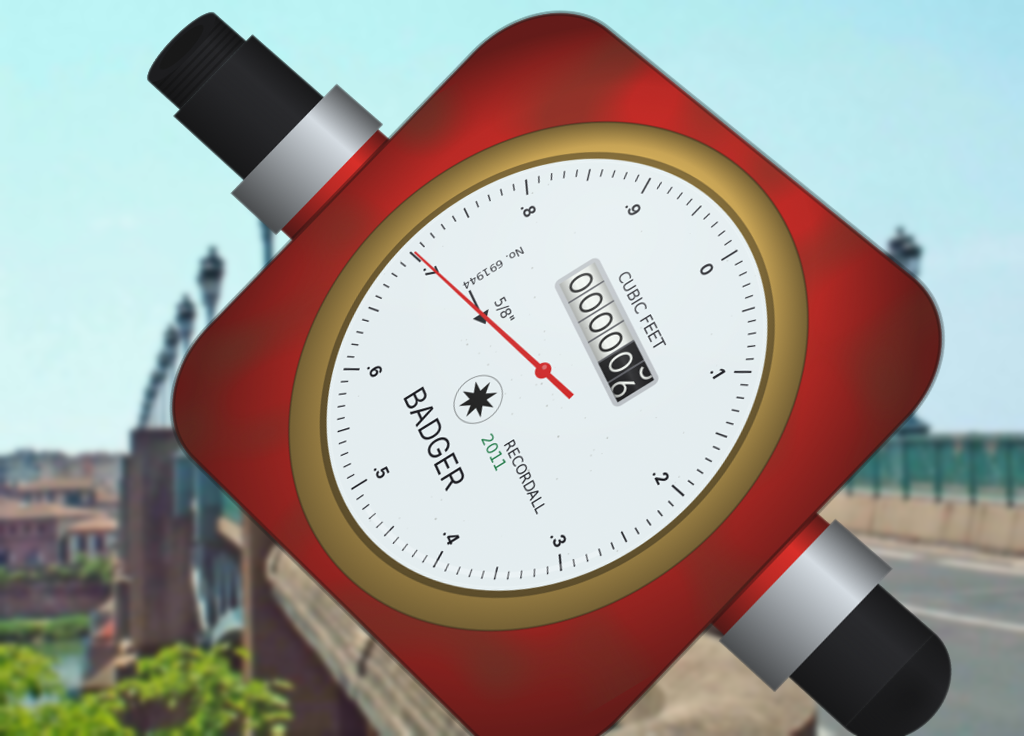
5.70 ft³
